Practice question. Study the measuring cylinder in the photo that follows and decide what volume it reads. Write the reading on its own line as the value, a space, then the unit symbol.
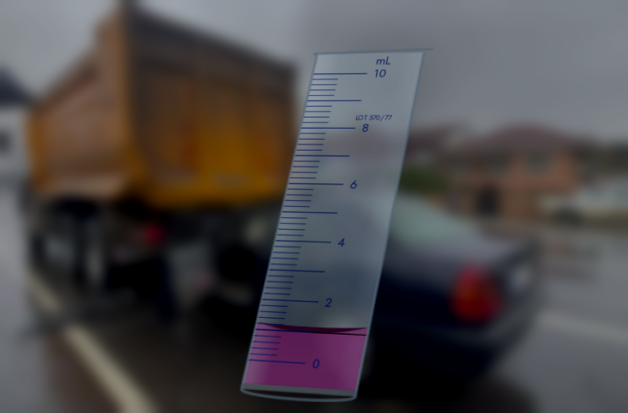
1 mL
